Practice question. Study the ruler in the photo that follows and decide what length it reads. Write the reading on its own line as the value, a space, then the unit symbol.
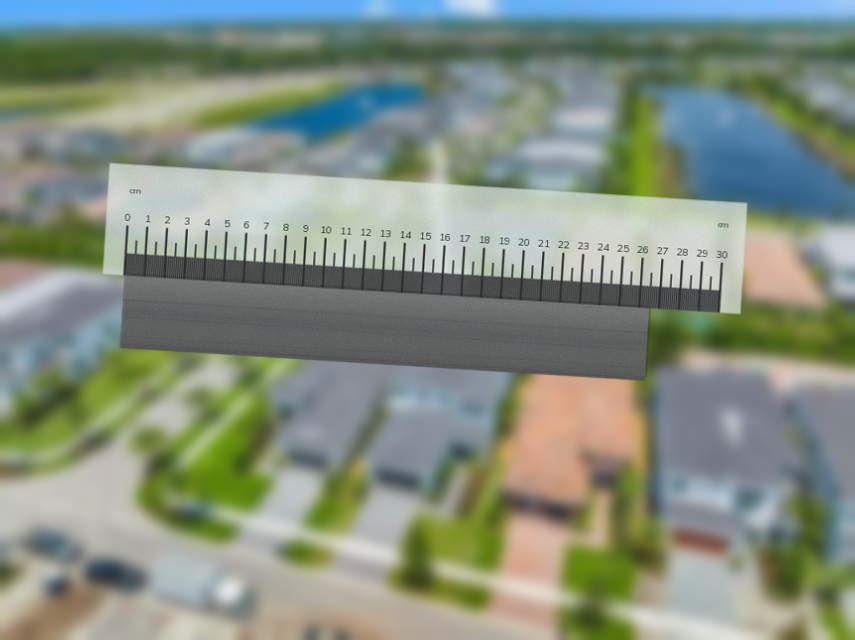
26.5 cm
